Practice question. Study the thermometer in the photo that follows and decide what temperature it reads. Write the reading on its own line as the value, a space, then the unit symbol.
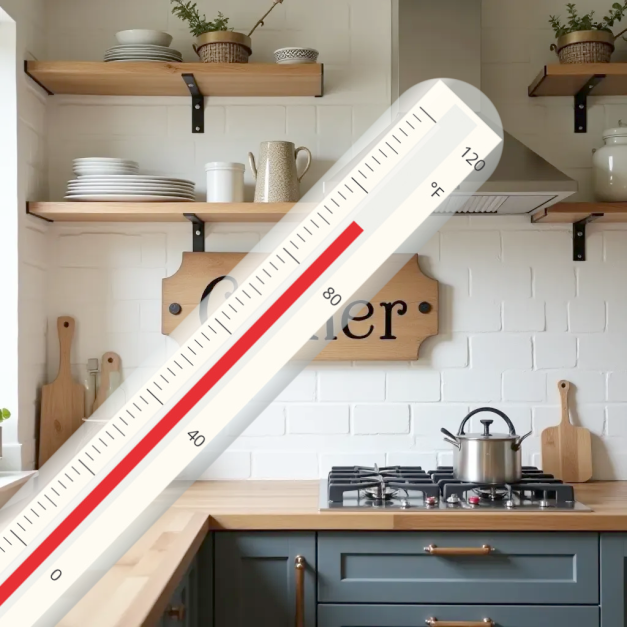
94 °F
